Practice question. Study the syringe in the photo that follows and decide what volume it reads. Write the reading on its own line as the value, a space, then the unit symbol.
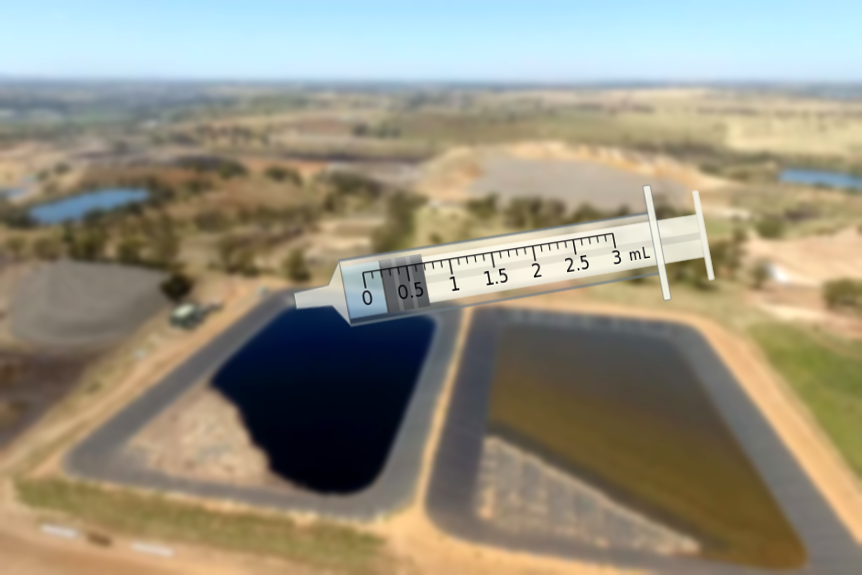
0.2 mL
